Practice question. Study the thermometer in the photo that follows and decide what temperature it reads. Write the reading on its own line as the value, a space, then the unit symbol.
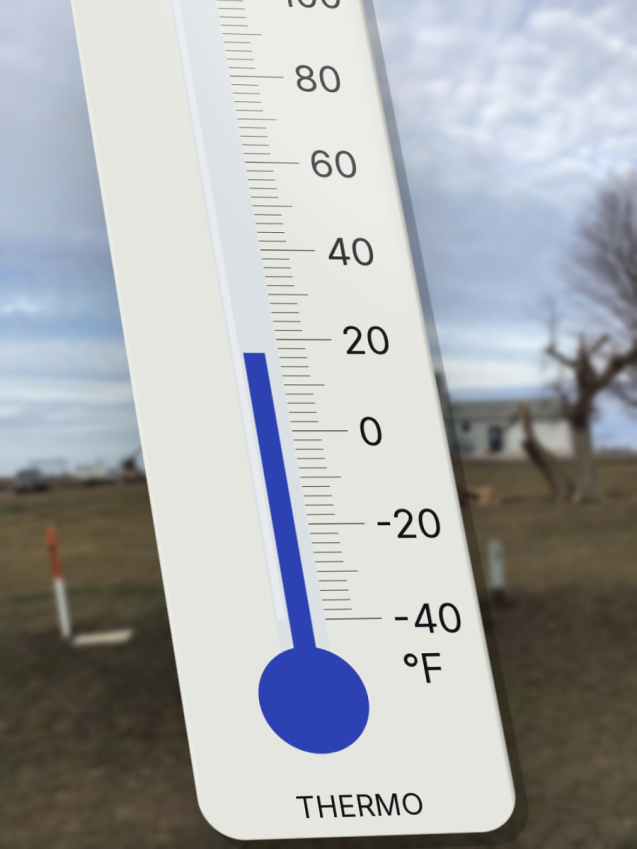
17 °F
